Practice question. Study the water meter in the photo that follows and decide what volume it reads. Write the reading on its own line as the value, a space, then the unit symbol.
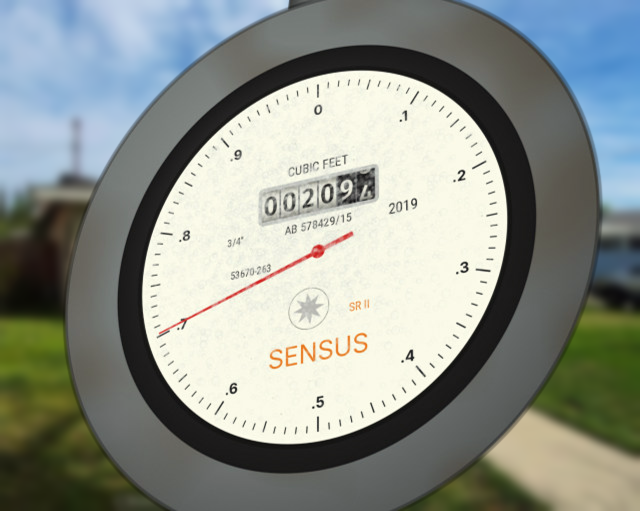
2093.70 ft³
